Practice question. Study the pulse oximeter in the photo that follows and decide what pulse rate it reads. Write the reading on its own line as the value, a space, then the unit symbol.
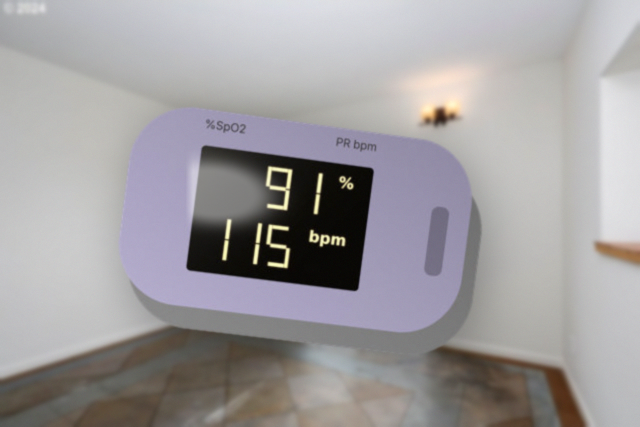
115 bpm
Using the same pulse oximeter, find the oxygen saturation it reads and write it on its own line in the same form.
91 %
